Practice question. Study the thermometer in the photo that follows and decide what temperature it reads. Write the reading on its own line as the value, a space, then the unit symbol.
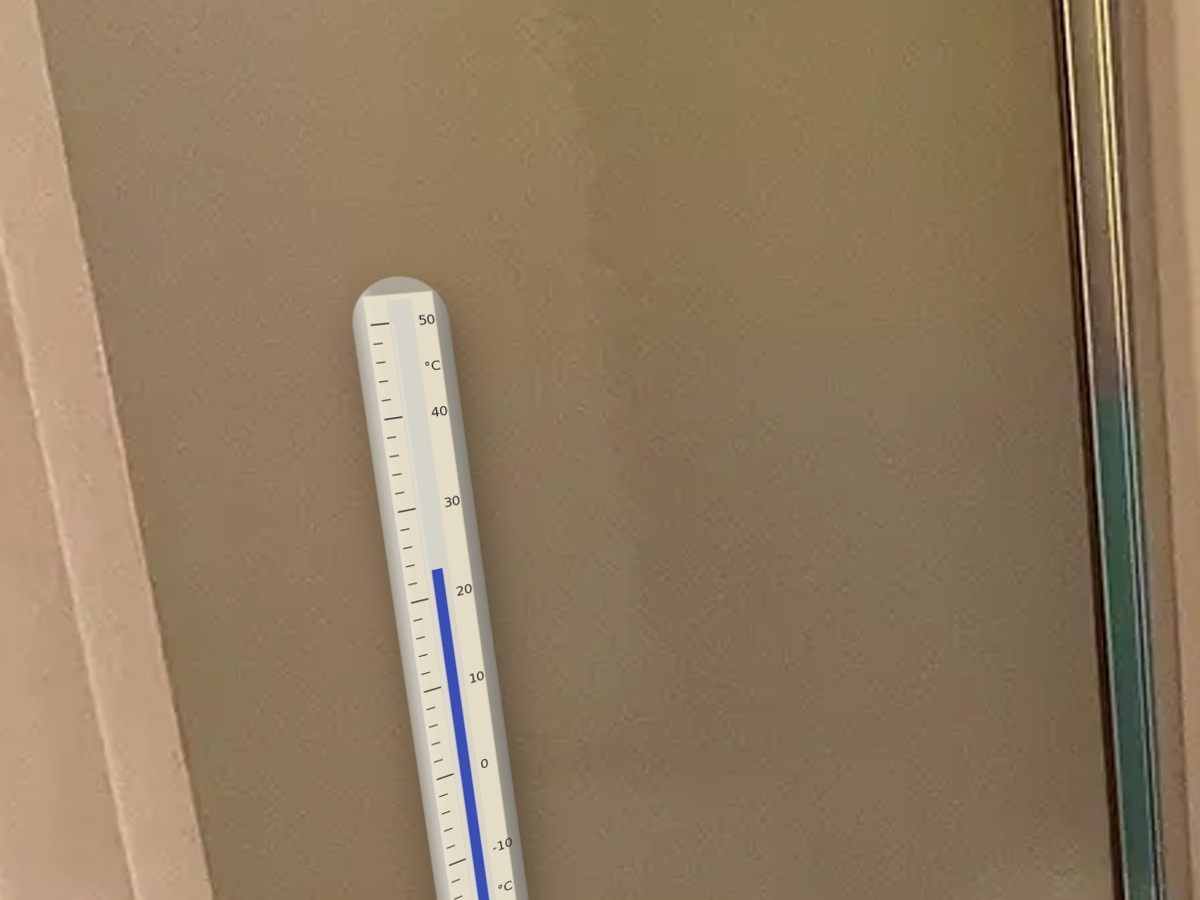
23 °C
